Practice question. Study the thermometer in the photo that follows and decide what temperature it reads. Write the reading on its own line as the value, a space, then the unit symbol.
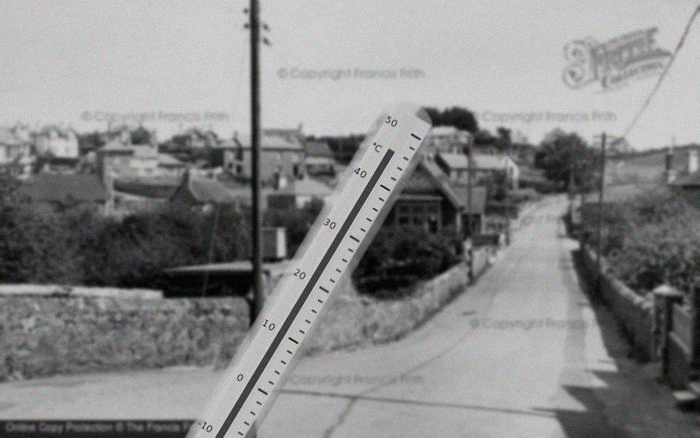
46 °C
